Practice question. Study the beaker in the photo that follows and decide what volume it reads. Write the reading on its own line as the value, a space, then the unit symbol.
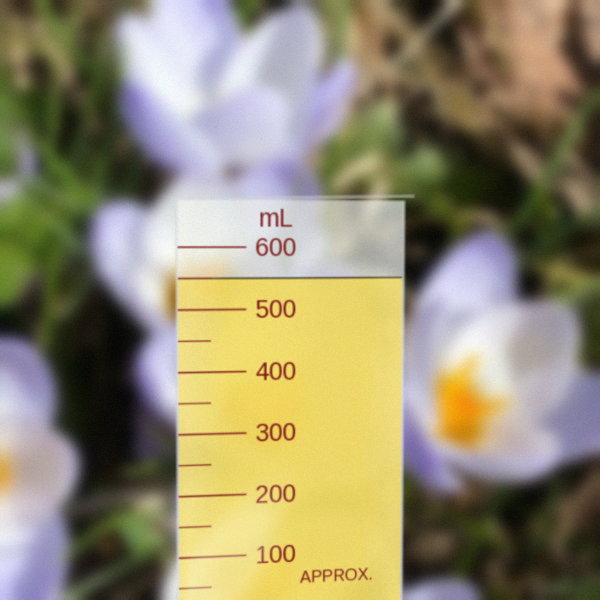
550 mL
